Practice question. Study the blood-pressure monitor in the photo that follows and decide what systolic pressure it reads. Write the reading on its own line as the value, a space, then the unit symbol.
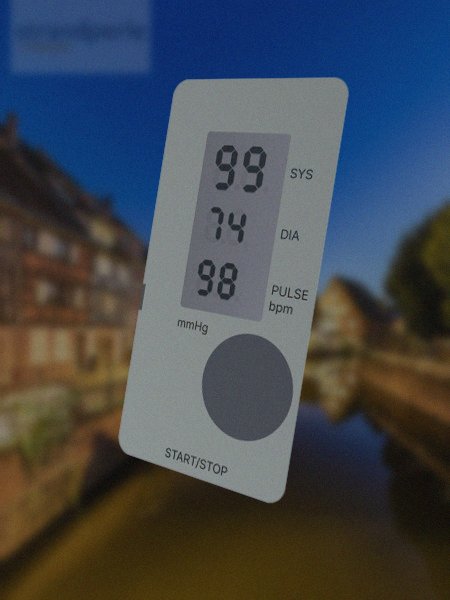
99 mmHg
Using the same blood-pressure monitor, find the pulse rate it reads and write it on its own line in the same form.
98 bpm
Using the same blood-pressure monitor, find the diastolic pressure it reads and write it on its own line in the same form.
74 mmHg
